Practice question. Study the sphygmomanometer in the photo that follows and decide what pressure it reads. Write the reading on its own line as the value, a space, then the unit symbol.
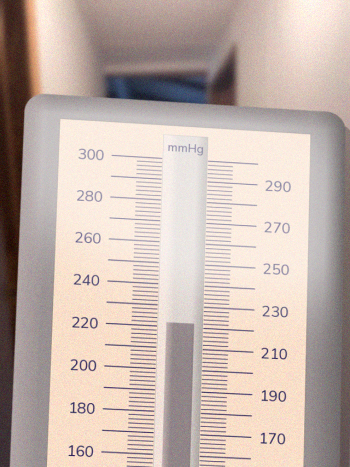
222 mmHg
